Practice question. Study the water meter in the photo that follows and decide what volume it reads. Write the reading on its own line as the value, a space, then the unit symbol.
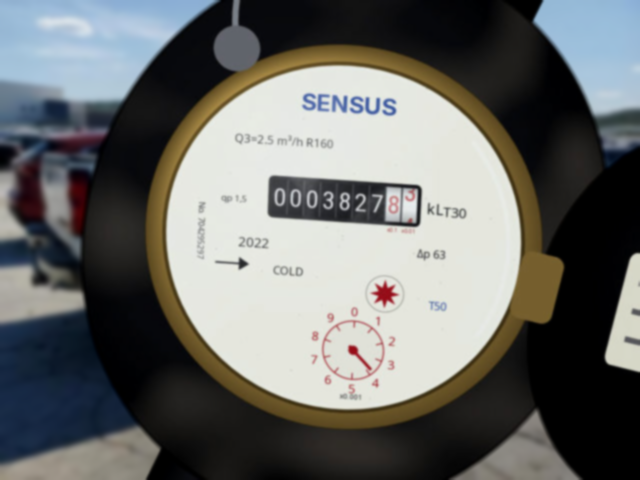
3827.833 kL
